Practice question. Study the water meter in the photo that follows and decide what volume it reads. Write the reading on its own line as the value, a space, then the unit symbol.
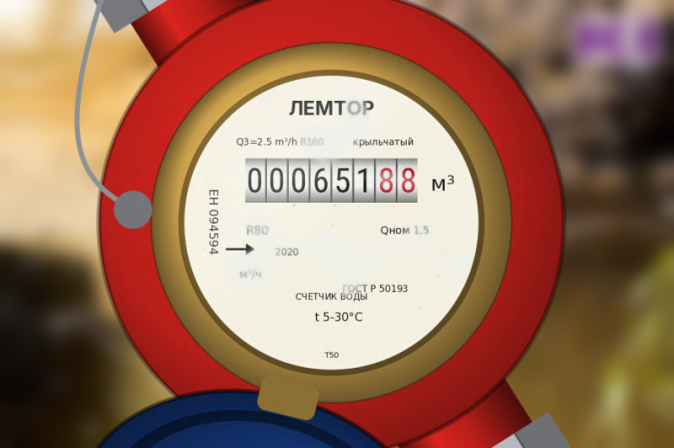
651.88 m³
